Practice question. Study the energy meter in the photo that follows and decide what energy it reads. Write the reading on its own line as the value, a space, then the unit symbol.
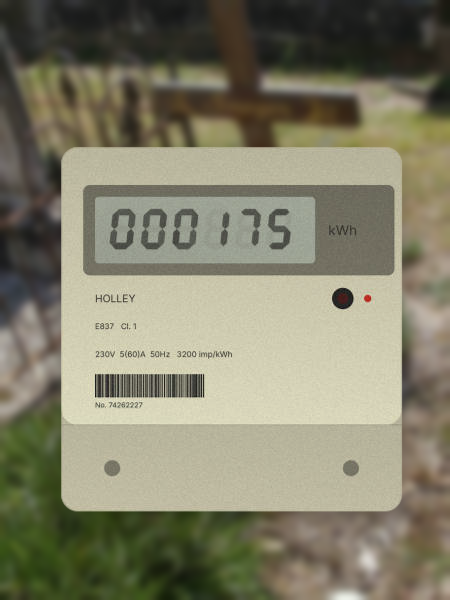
175 kWh
